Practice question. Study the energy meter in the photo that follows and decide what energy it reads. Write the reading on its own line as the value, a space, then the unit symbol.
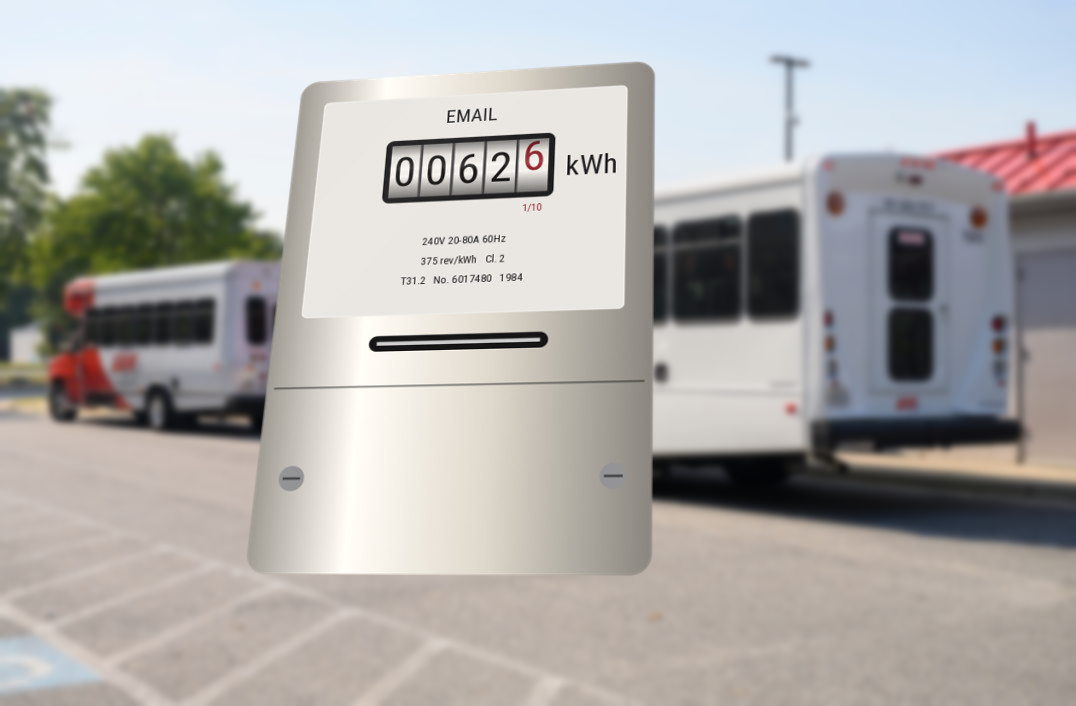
62.6 kWh
